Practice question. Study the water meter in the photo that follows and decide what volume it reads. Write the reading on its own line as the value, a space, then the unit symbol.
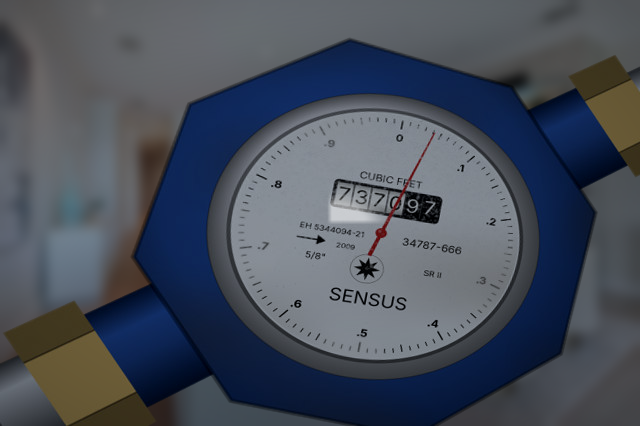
737097.04 ft³
